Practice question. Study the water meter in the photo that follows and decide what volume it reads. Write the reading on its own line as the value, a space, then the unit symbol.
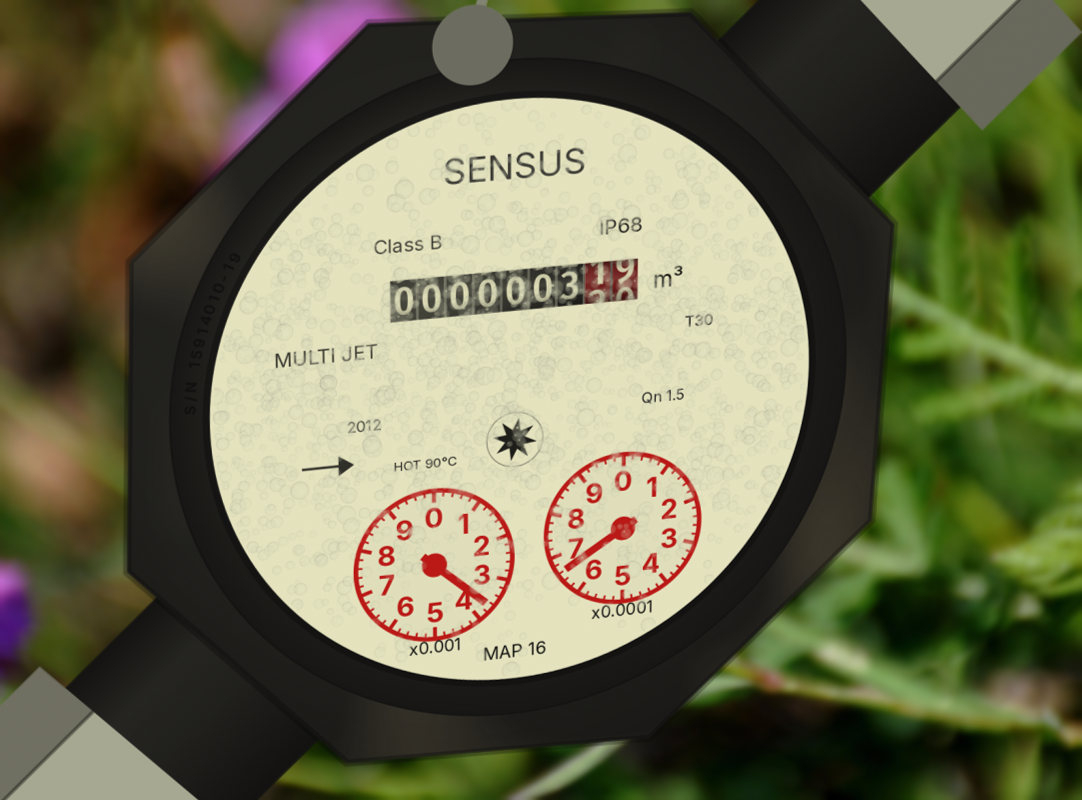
3.1936 m³
